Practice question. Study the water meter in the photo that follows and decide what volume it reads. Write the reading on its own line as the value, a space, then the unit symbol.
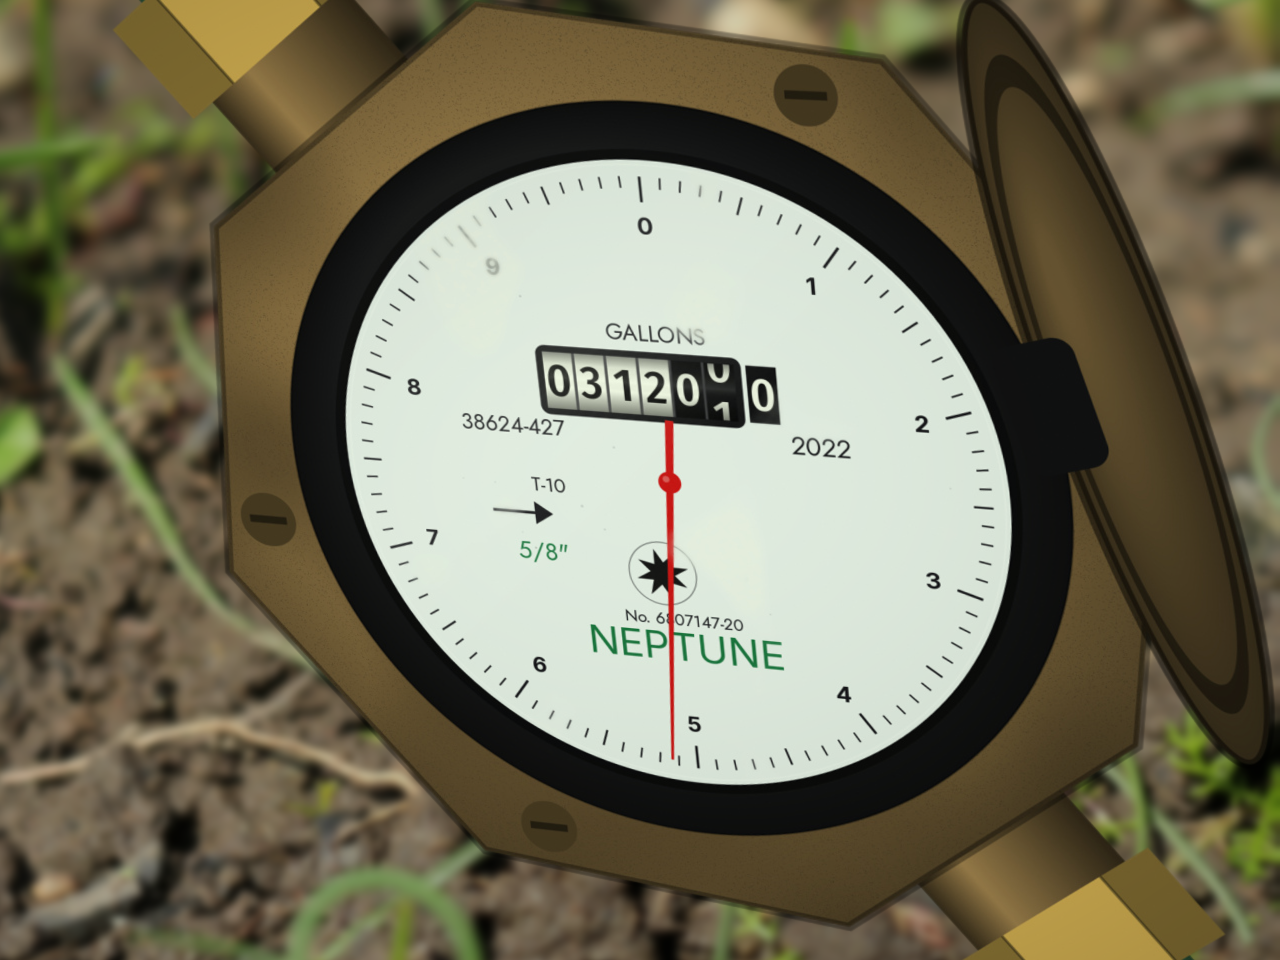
312005.1 gal
